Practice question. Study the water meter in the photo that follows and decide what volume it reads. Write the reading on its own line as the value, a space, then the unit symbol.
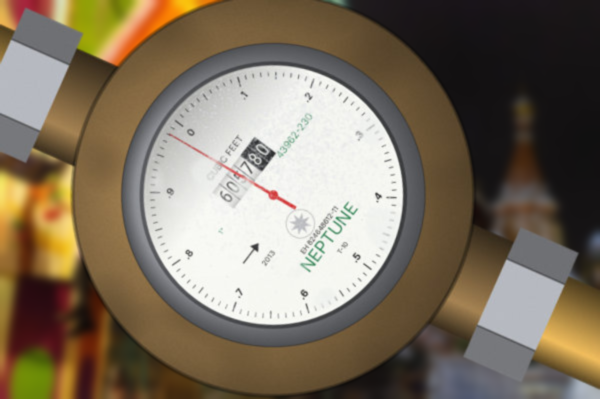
605779.98 ft³
